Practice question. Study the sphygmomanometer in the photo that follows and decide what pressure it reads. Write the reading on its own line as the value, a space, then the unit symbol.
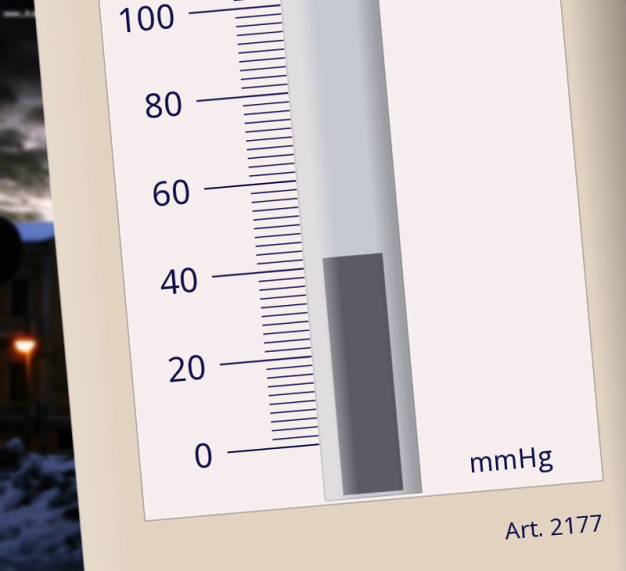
42 mmHg
